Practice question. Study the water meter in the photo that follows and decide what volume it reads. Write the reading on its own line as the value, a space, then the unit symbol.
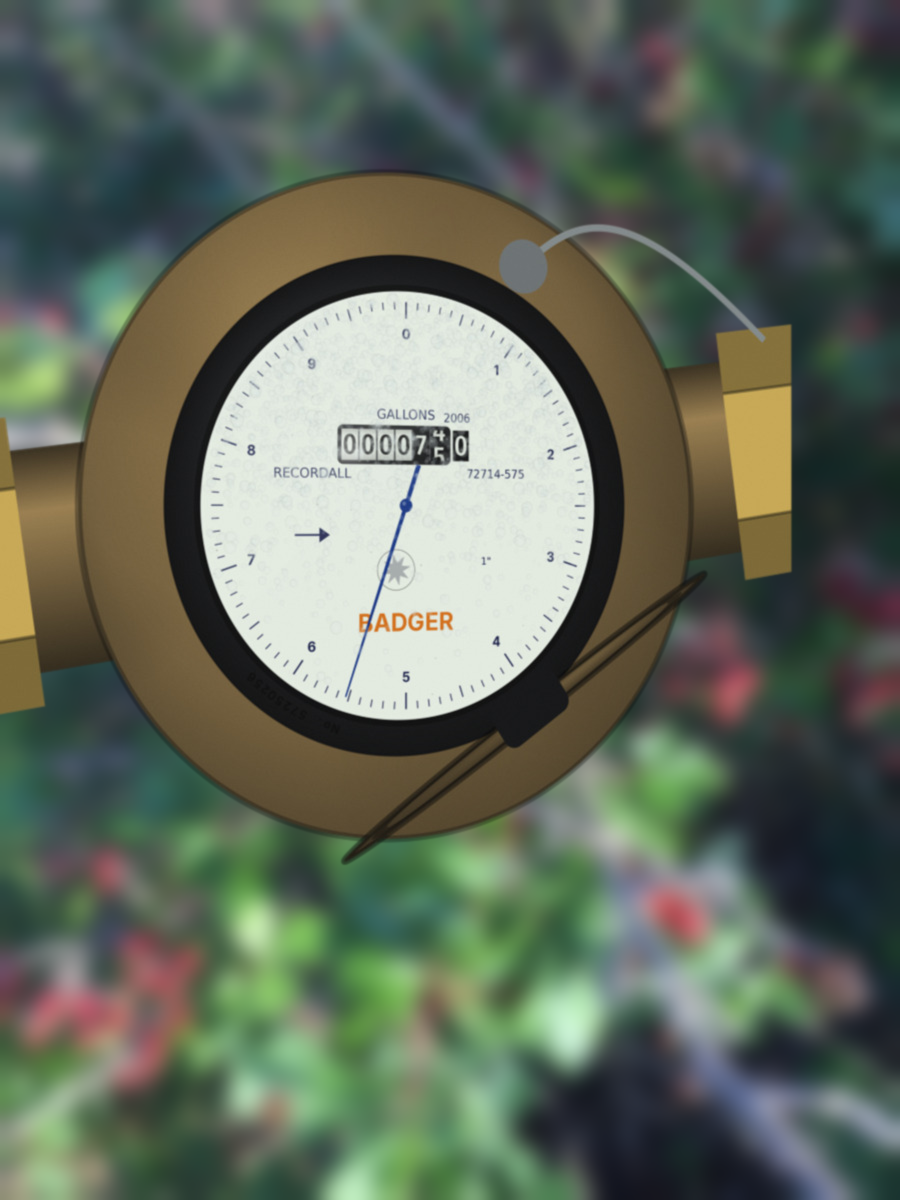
745.5 gal
